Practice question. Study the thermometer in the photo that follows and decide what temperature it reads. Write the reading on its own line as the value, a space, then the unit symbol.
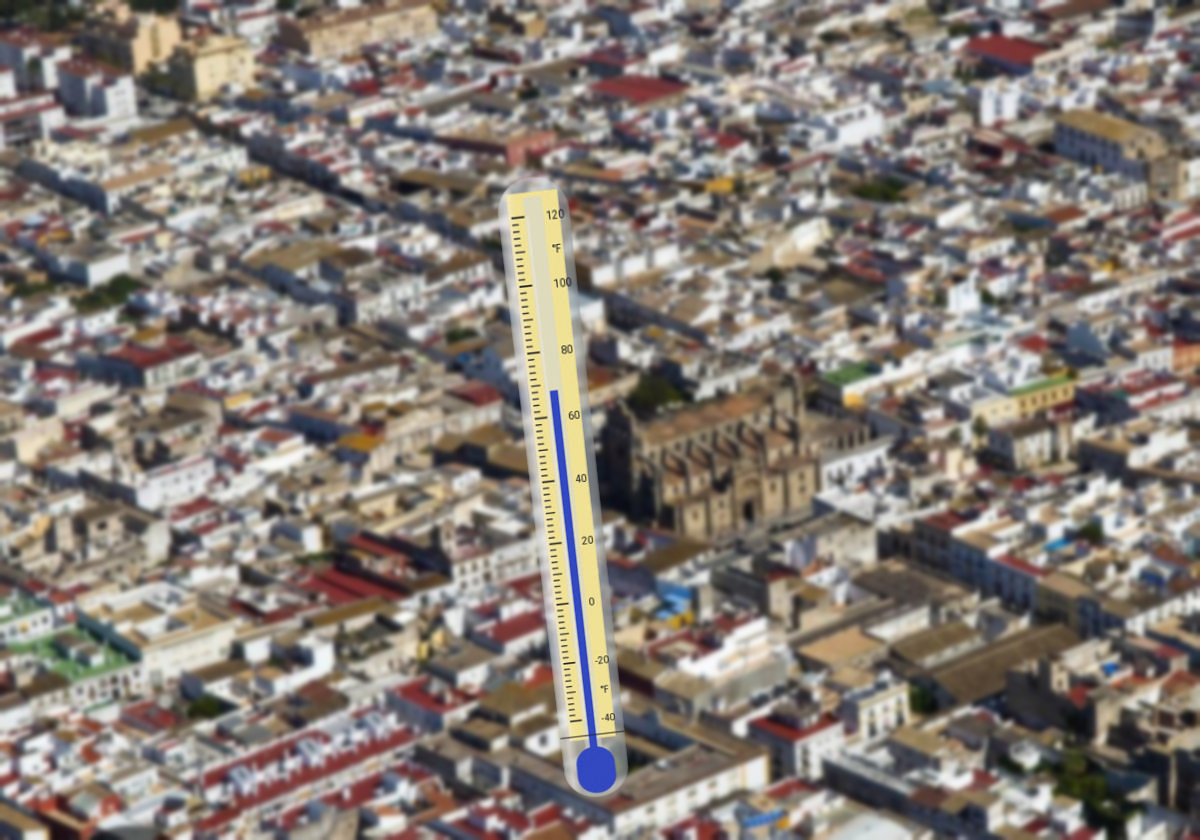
68 °F
